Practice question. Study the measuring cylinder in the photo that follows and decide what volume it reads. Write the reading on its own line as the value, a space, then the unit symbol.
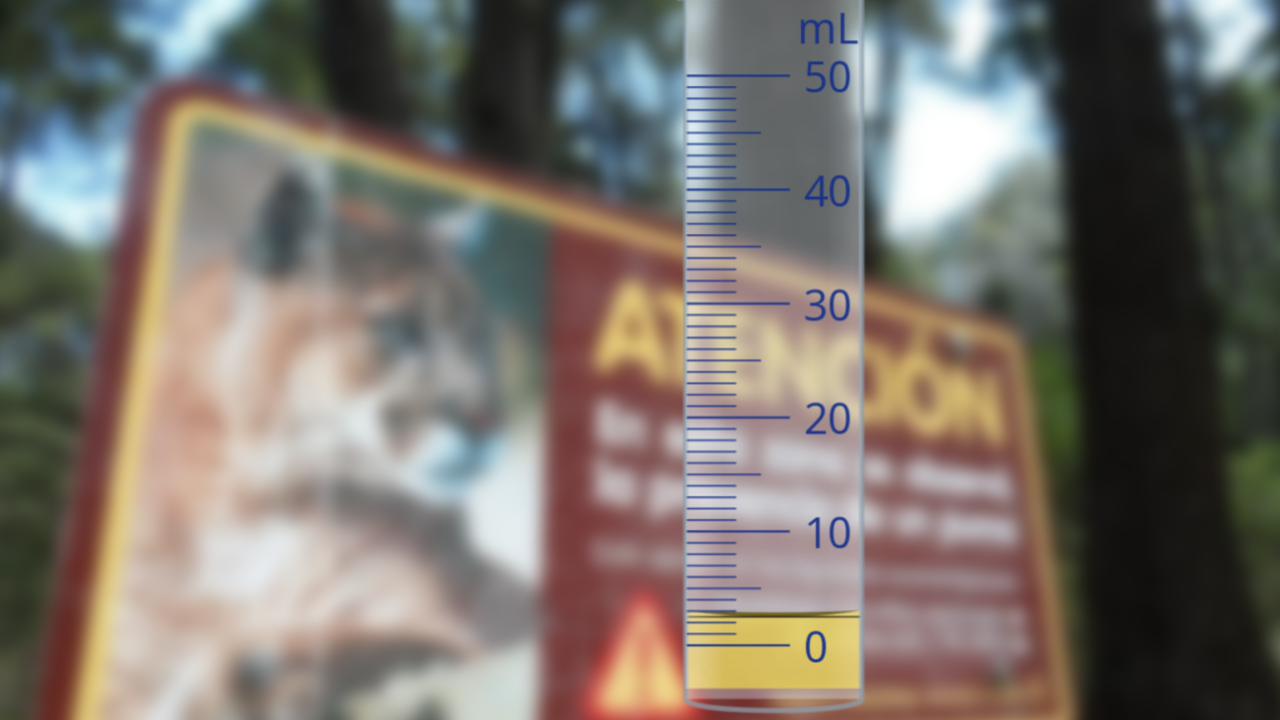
2.5 mL
